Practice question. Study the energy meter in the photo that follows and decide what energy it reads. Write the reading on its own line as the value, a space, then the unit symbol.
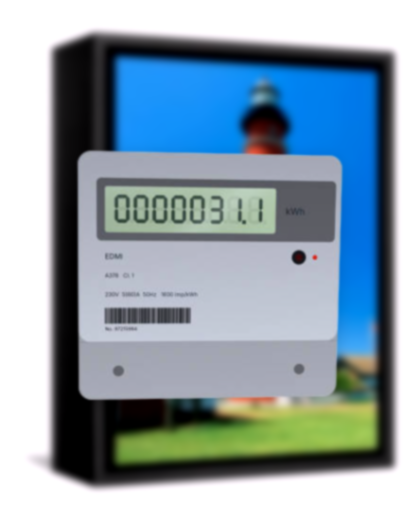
31.1 kWh
